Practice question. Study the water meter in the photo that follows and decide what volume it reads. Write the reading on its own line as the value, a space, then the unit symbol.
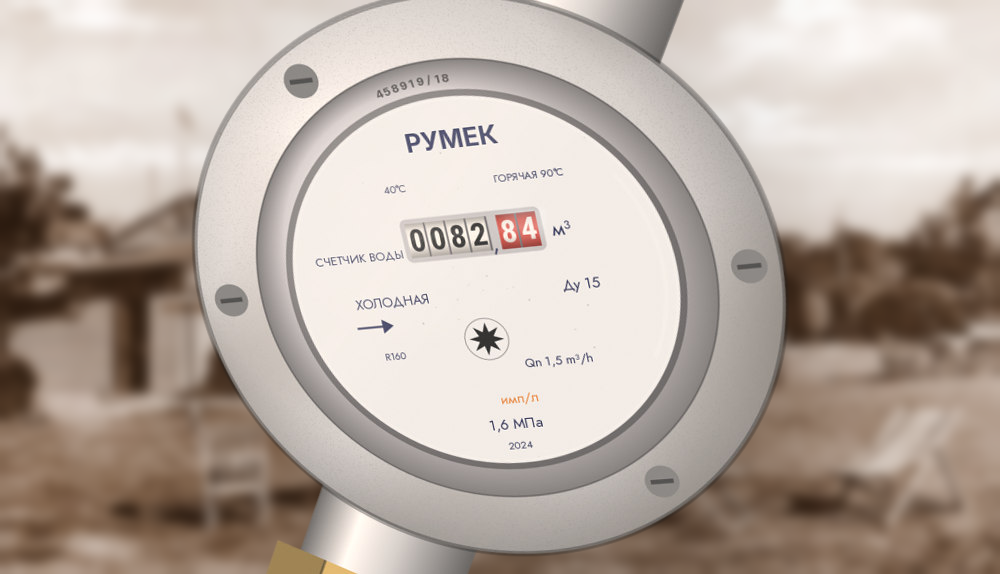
82.84 m³
